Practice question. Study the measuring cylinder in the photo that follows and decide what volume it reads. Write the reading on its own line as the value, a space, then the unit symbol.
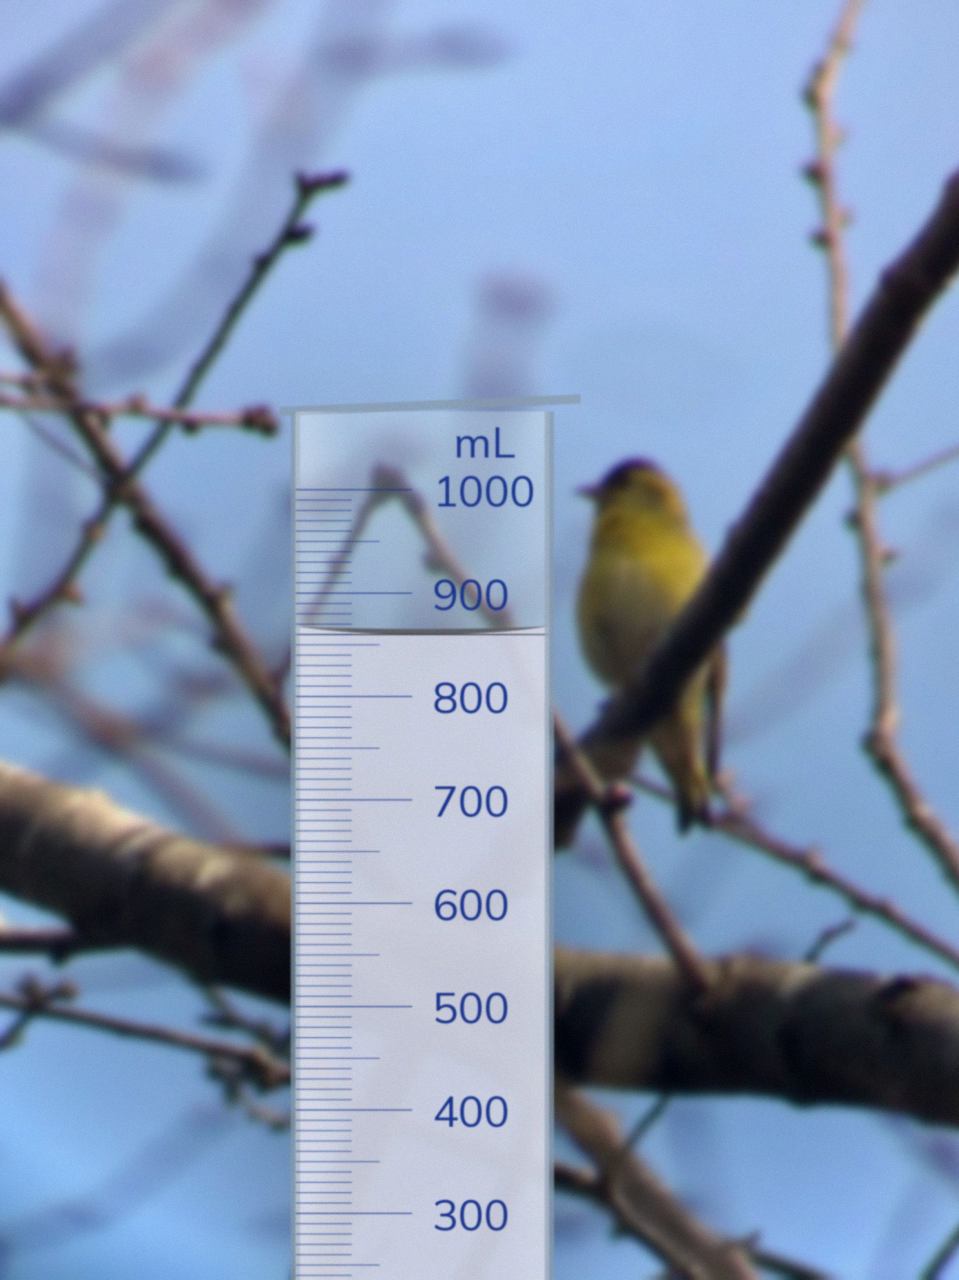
860 mL
